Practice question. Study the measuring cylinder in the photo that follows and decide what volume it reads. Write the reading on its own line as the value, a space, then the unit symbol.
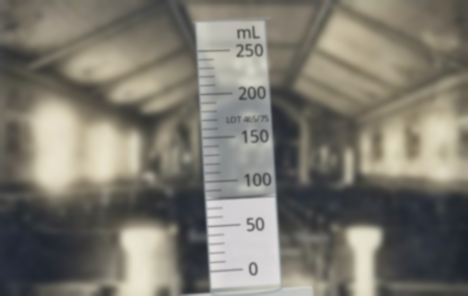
80 mL
